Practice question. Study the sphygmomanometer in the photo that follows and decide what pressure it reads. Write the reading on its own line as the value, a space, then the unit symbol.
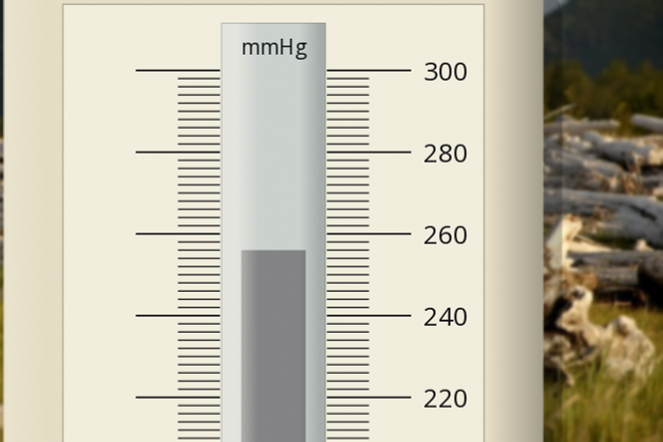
256 mmHg
